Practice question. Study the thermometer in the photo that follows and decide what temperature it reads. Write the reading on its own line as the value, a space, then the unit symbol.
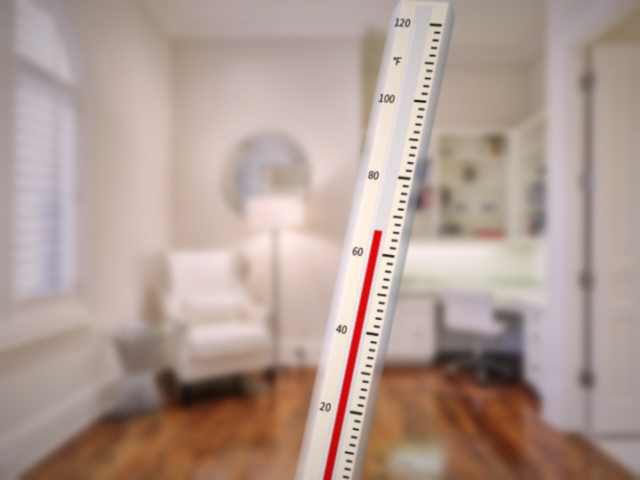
66 °F
